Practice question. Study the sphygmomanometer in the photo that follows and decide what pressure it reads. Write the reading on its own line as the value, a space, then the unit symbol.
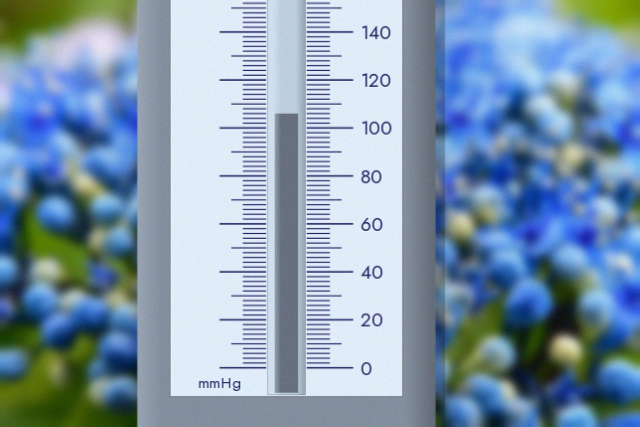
106 mmHg
